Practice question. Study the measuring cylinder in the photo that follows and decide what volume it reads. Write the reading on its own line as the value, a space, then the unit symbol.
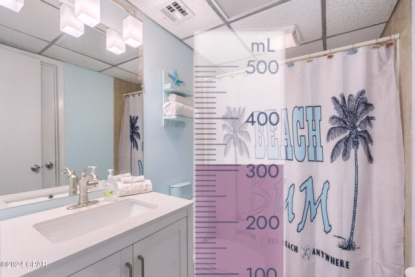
310 mL
